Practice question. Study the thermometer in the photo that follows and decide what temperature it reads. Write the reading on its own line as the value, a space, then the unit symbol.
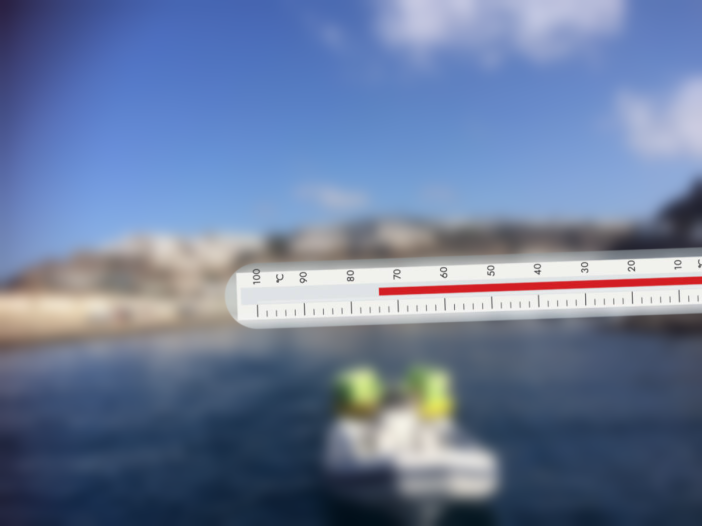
74 °C
